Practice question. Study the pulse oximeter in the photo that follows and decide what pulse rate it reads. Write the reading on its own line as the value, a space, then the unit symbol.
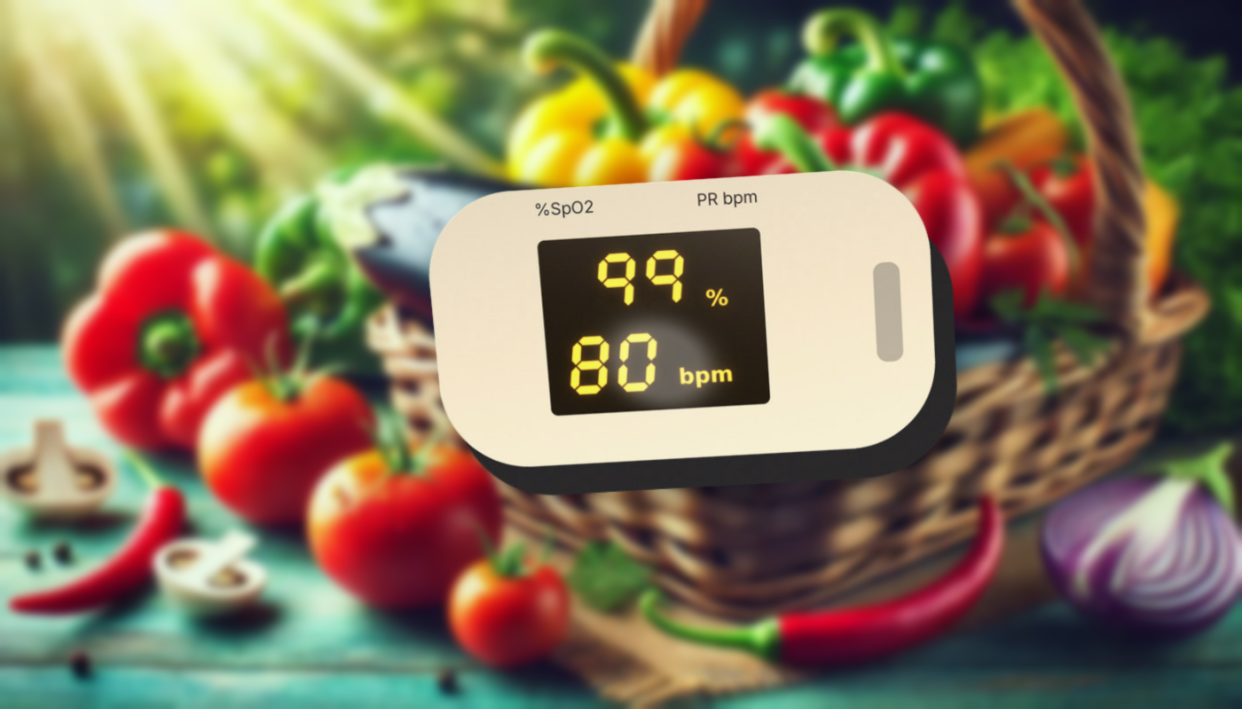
80 bpm
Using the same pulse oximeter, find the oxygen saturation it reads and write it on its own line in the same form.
99 %
